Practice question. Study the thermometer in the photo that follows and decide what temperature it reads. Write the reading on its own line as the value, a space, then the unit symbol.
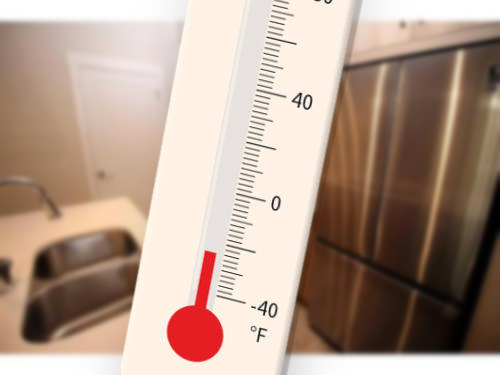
-24 °F
